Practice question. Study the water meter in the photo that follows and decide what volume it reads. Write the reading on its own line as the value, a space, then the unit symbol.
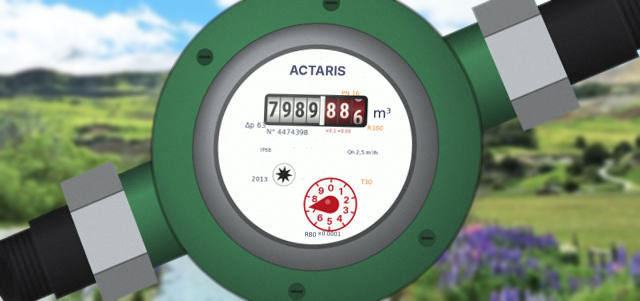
7989.8857 m³
